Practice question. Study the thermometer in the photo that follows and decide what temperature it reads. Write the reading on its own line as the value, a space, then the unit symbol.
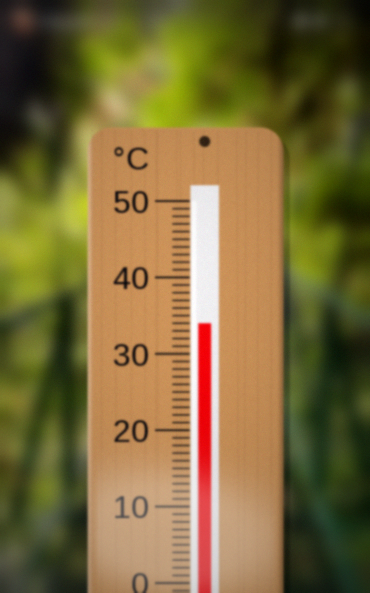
34 °C
